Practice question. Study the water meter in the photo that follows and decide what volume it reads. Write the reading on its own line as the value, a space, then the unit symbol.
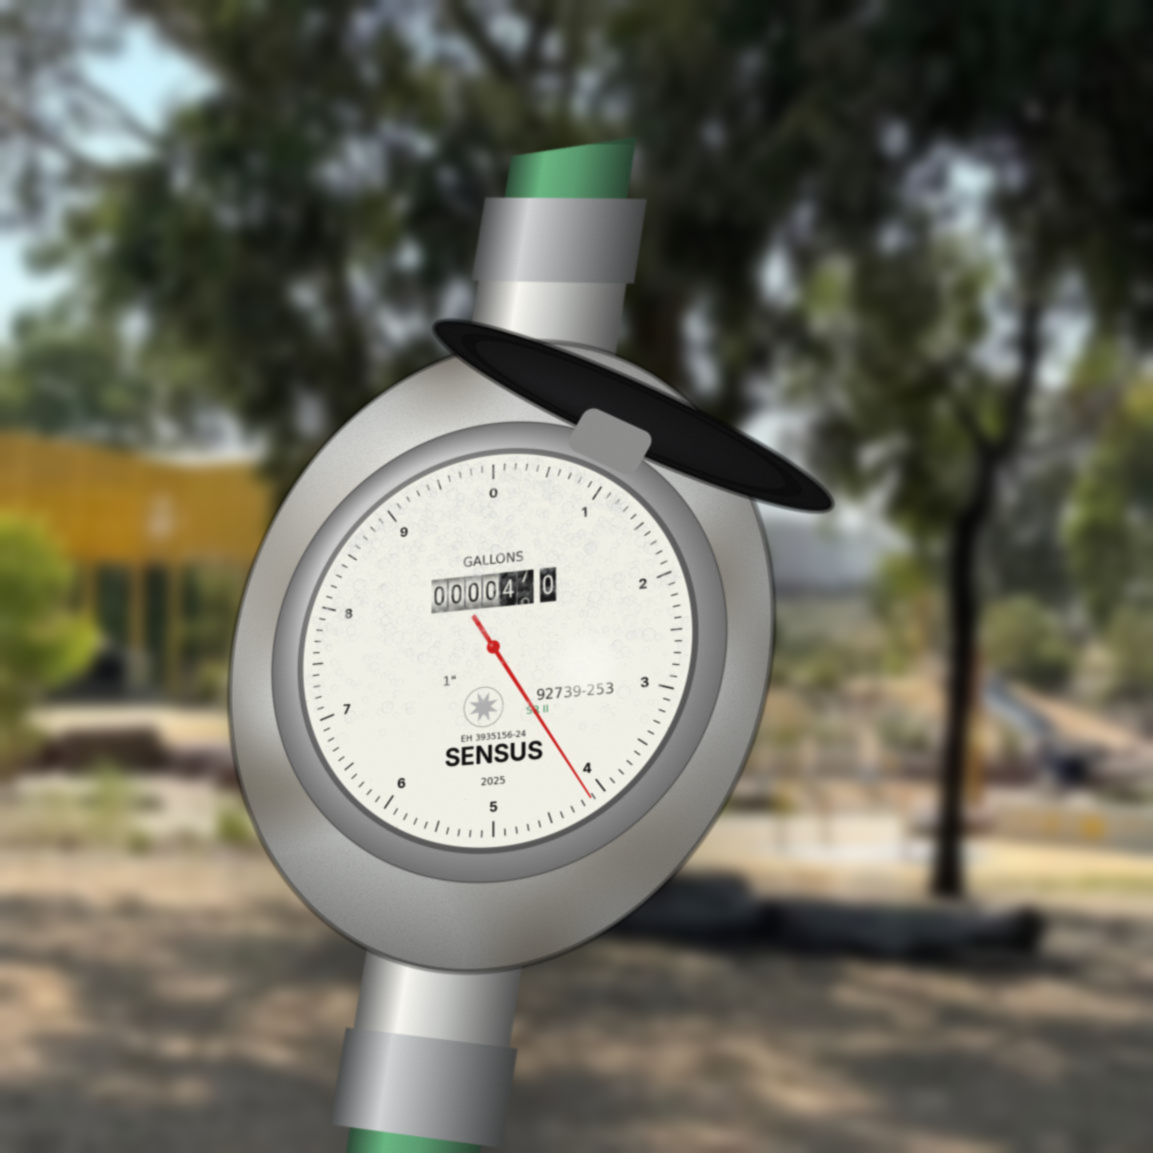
474.1 gal
